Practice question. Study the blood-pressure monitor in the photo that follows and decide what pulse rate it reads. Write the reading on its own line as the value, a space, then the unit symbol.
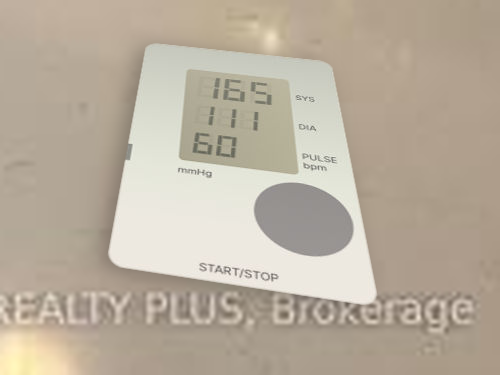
60 bpm
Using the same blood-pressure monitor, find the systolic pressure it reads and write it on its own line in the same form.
165 mmHg
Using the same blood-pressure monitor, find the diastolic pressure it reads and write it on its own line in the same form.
111 mmHg
